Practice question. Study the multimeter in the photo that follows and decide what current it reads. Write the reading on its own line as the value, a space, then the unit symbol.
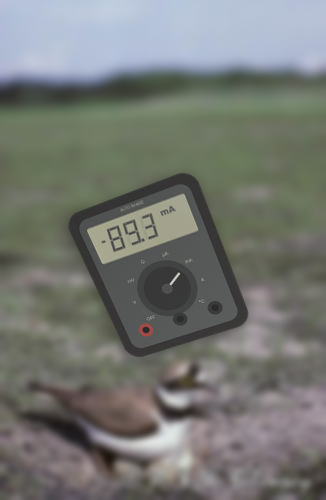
-89.3 mA
